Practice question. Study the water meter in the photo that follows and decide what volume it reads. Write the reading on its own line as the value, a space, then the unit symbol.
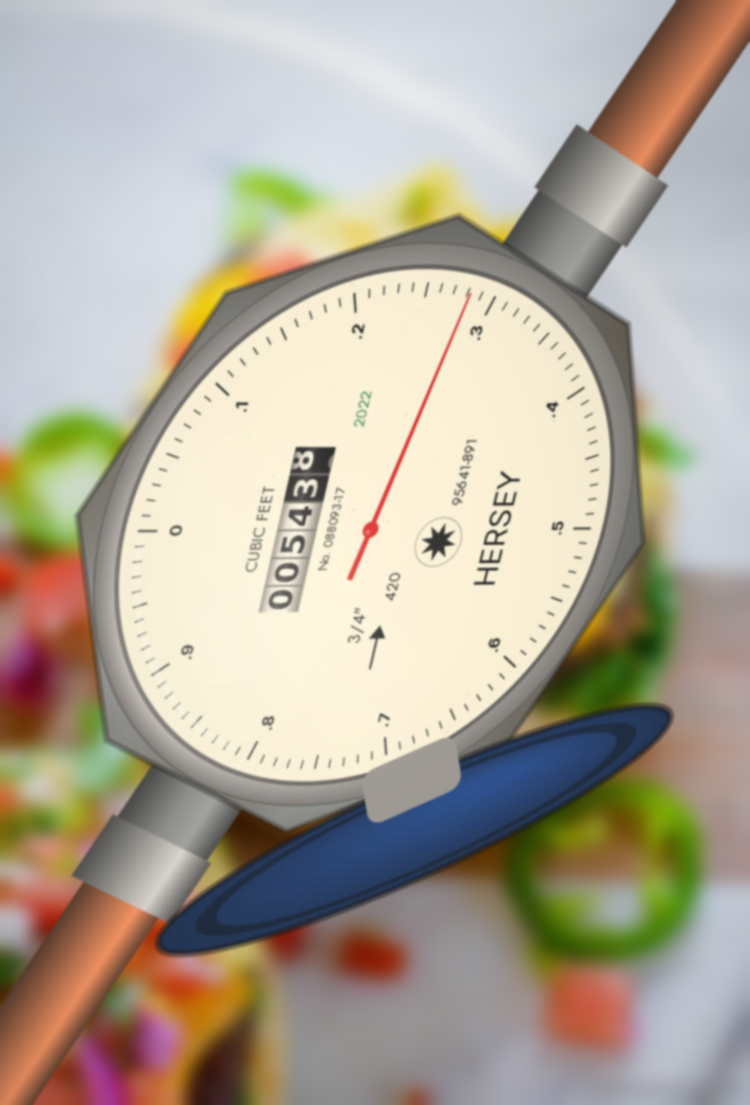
5438.28 ft³
